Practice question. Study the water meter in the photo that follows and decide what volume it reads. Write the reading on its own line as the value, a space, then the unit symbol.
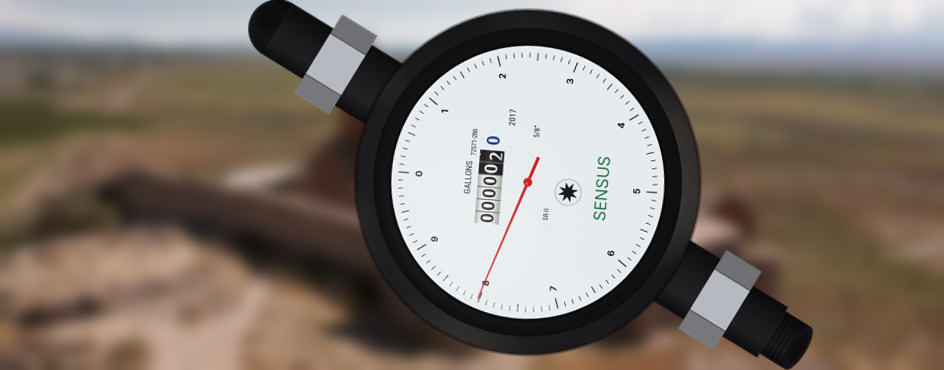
18.0 gal
